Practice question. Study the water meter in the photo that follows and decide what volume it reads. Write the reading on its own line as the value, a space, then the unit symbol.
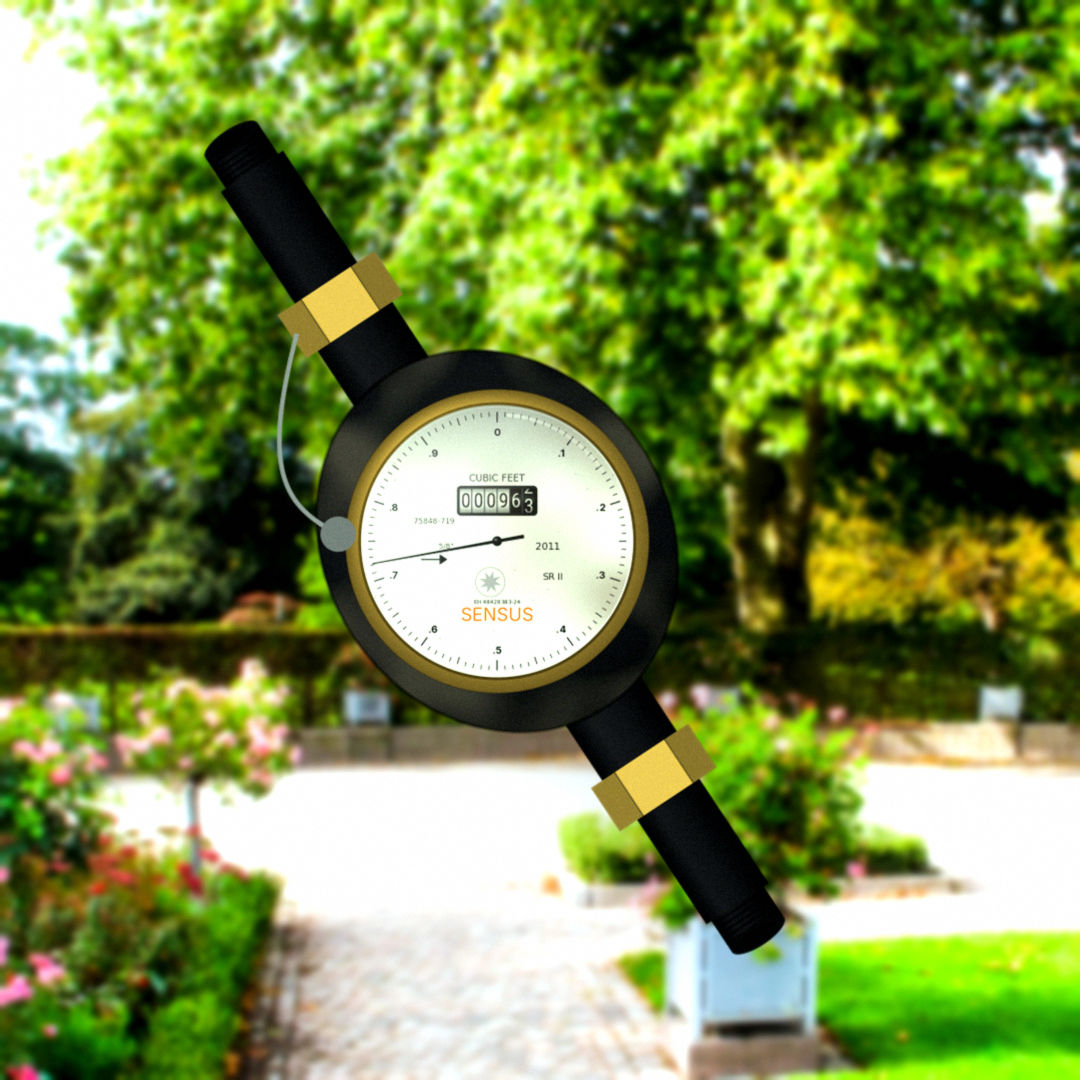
962.72 ft³
